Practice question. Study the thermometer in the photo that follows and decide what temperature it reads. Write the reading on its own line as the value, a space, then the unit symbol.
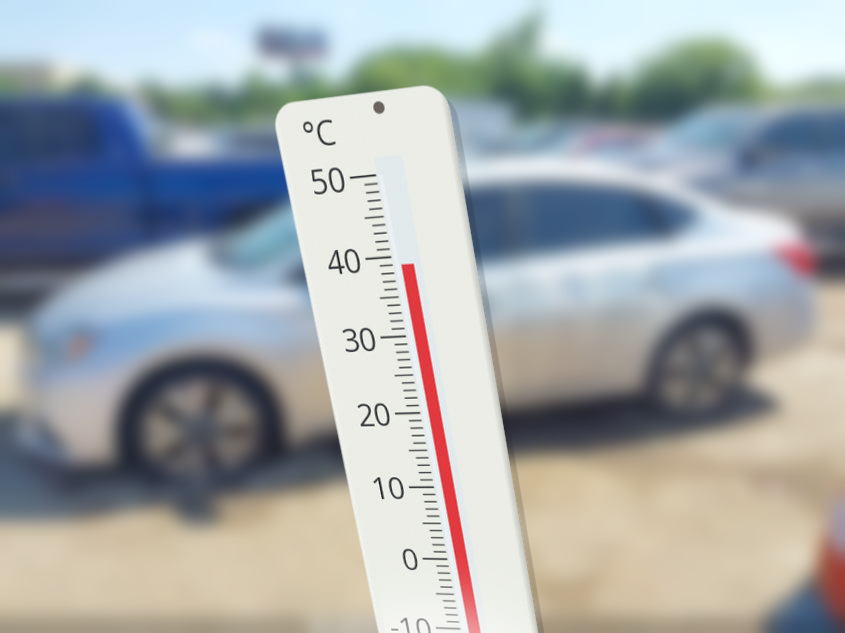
39 °C
